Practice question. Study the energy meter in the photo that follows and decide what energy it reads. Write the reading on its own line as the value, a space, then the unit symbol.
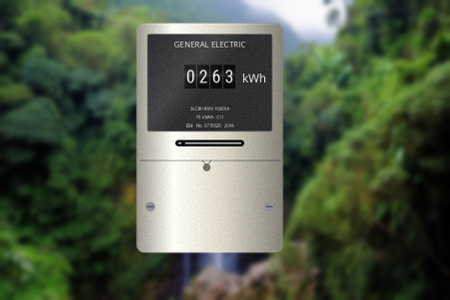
263 kWh
